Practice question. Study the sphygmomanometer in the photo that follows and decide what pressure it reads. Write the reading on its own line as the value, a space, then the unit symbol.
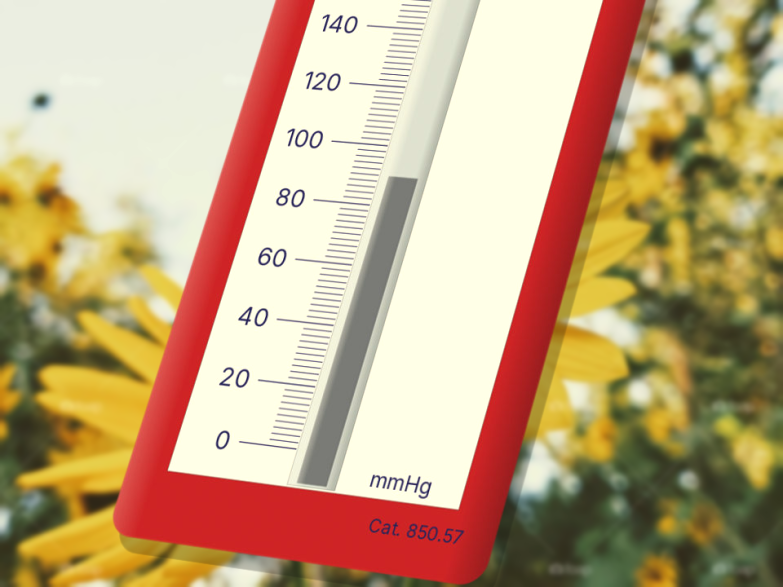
90 mmHg
